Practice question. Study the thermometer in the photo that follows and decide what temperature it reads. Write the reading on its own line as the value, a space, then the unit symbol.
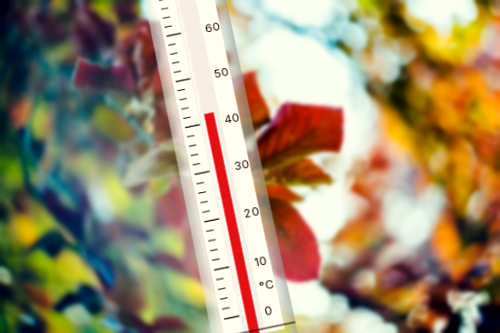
42 °C
